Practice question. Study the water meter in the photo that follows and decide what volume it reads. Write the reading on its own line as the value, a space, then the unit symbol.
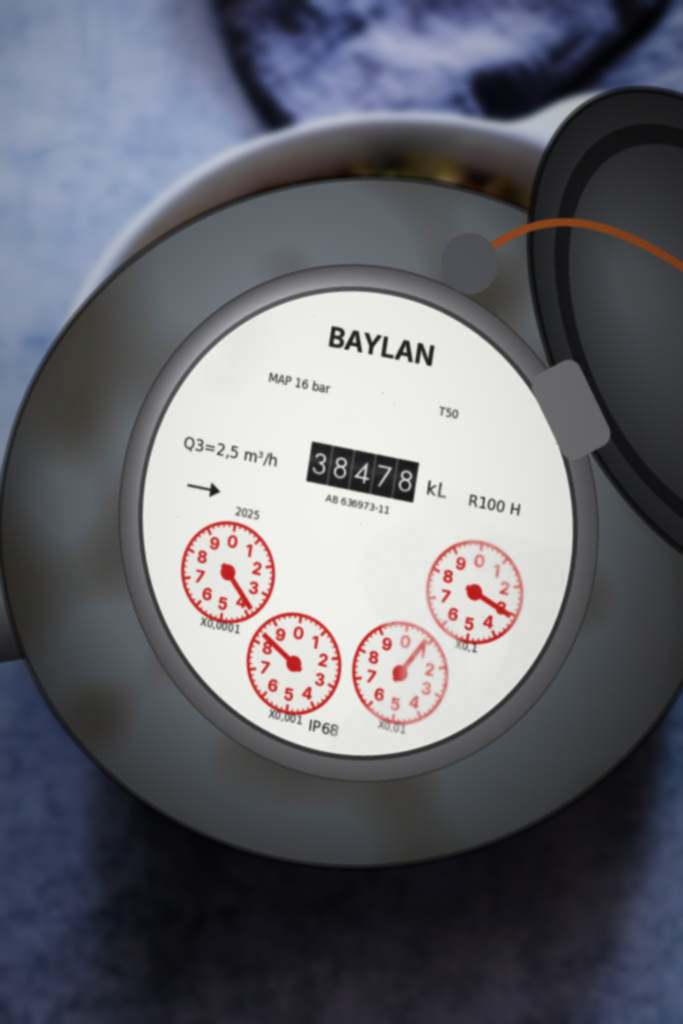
38478.3083 kL
